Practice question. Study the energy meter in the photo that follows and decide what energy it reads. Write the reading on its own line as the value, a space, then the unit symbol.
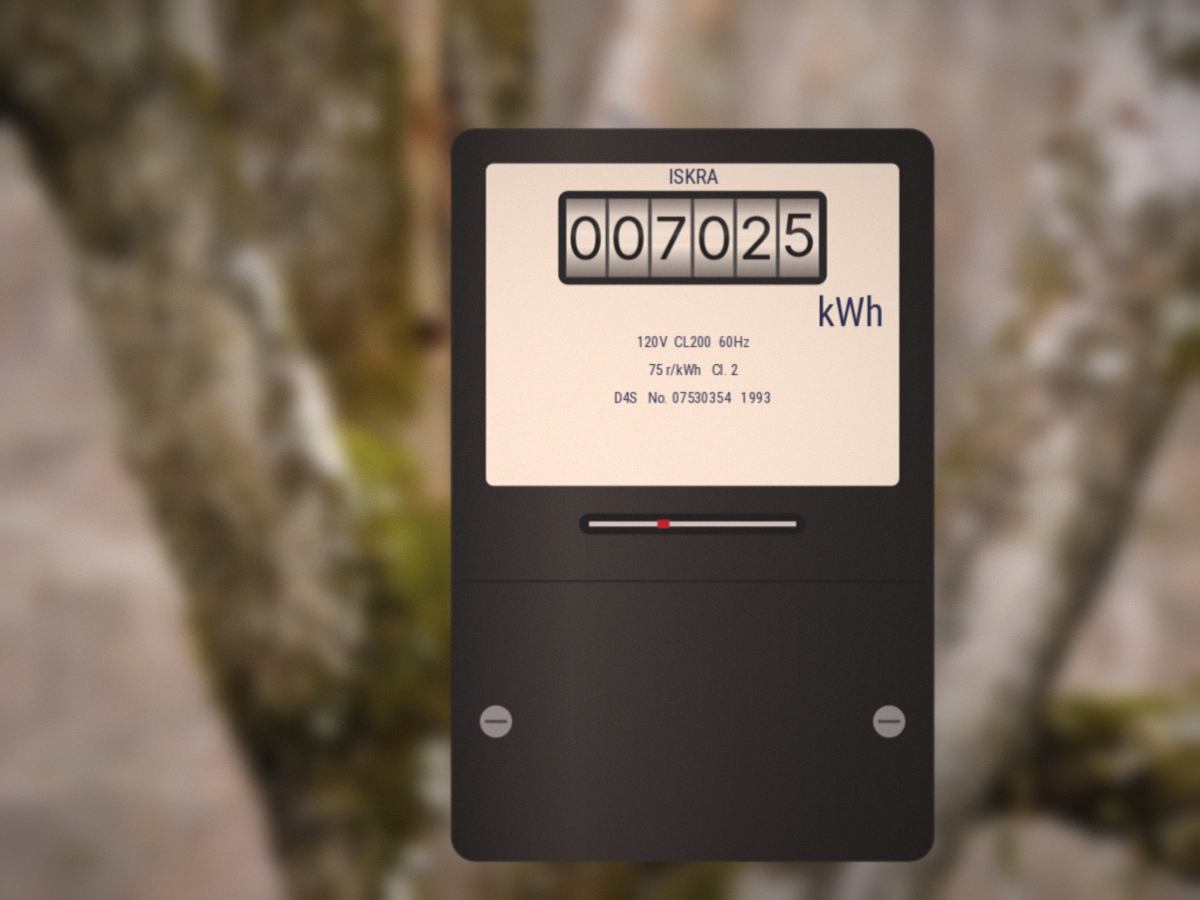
7025 kWh
